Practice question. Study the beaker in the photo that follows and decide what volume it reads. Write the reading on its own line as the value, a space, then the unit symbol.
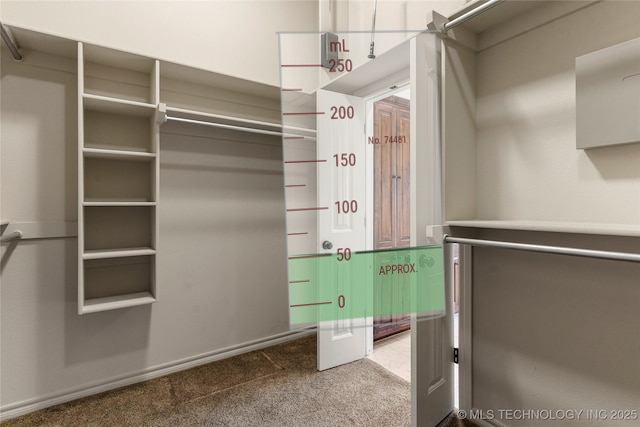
50 mL
